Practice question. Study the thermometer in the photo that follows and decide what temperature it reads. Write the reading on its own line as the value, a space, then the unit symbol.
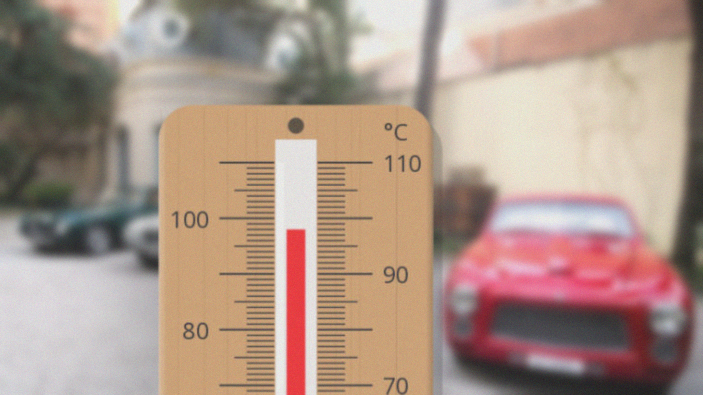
98 °C
